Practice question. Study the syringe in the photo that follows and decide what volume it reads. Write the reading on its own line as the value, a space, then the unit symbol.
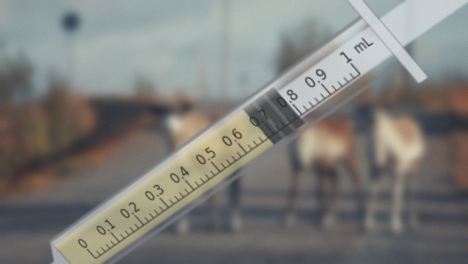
0.68 mL
